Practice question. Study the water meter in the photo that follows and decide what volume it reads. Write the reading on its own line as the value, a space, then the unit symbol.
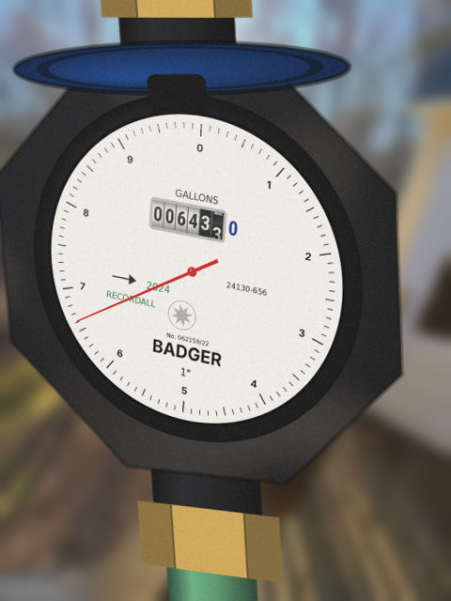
64326.6 gal
